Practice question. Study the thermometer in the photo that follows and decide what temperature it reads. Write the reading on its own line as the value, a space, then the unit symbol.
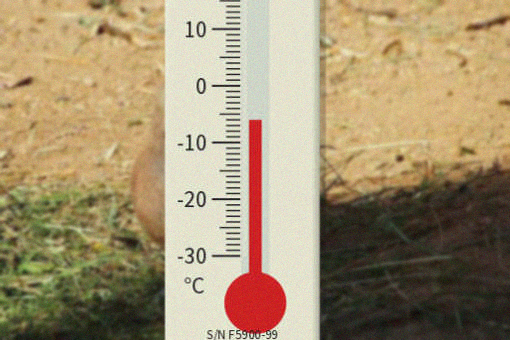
-6 °C
